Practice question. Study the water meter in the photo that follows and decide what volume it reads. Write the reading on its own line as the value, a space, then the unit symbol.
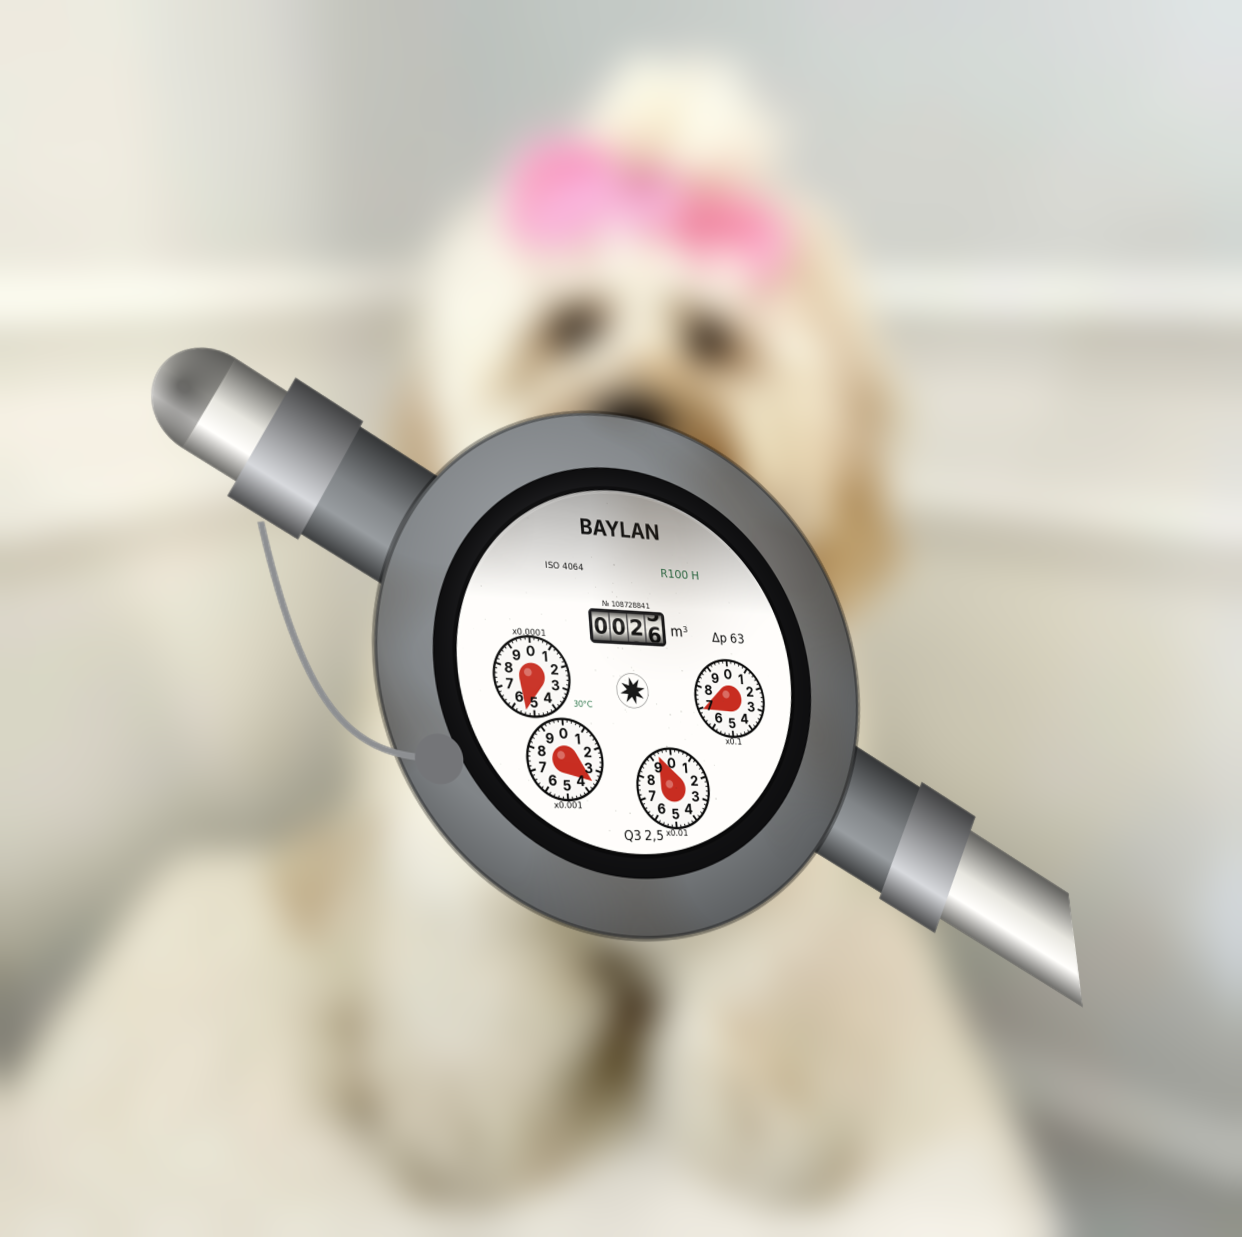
25.6935 m³
